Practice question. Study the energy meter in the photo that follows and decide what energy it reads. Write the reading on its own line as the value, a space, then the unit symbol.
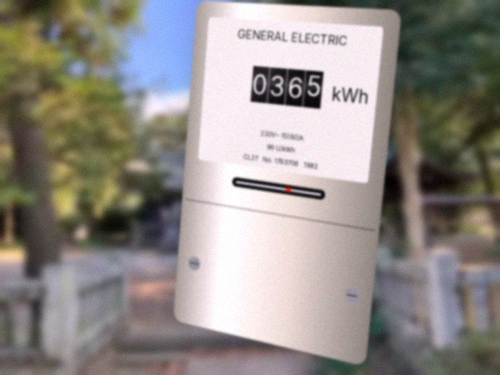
365 kWh
